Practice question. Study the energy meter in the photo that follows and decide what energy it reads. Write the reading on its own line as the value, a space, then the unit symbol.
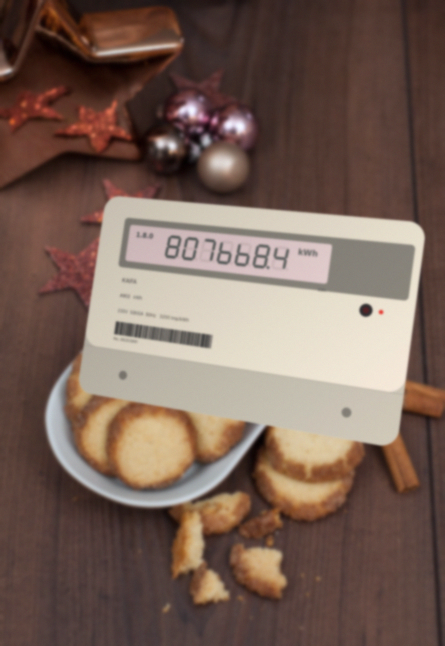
807668.4 kWh
